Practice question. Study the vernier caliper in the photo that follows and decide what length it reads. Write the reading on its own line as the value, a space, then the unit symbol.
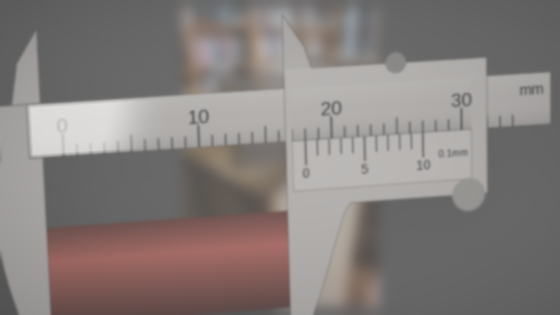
18.0 mm
